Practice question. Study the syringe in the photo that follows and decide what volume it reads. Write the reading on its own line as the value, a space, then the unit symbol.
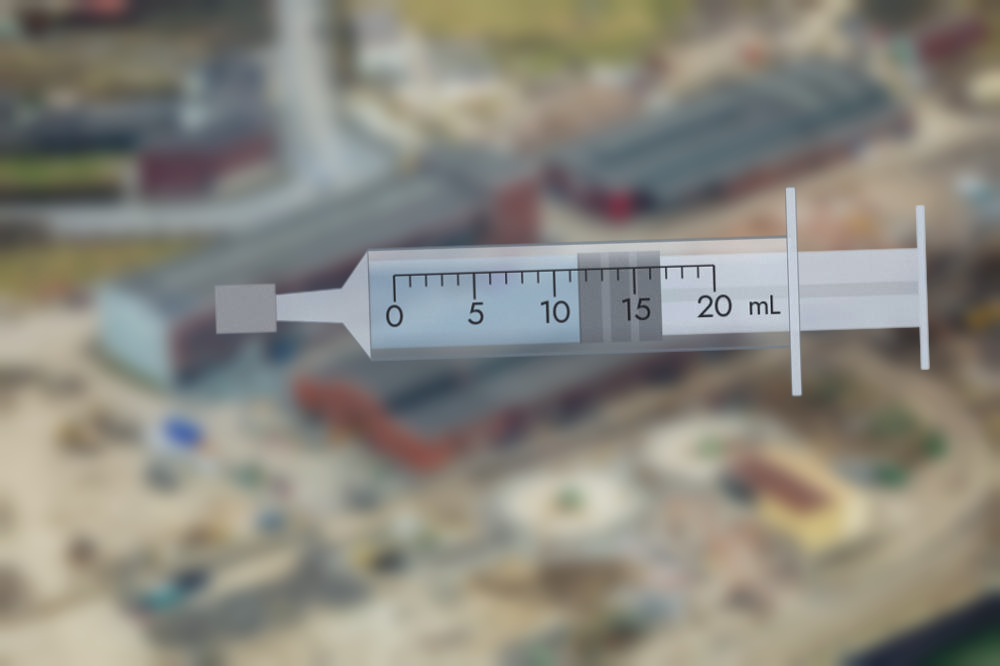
11.5 mL
